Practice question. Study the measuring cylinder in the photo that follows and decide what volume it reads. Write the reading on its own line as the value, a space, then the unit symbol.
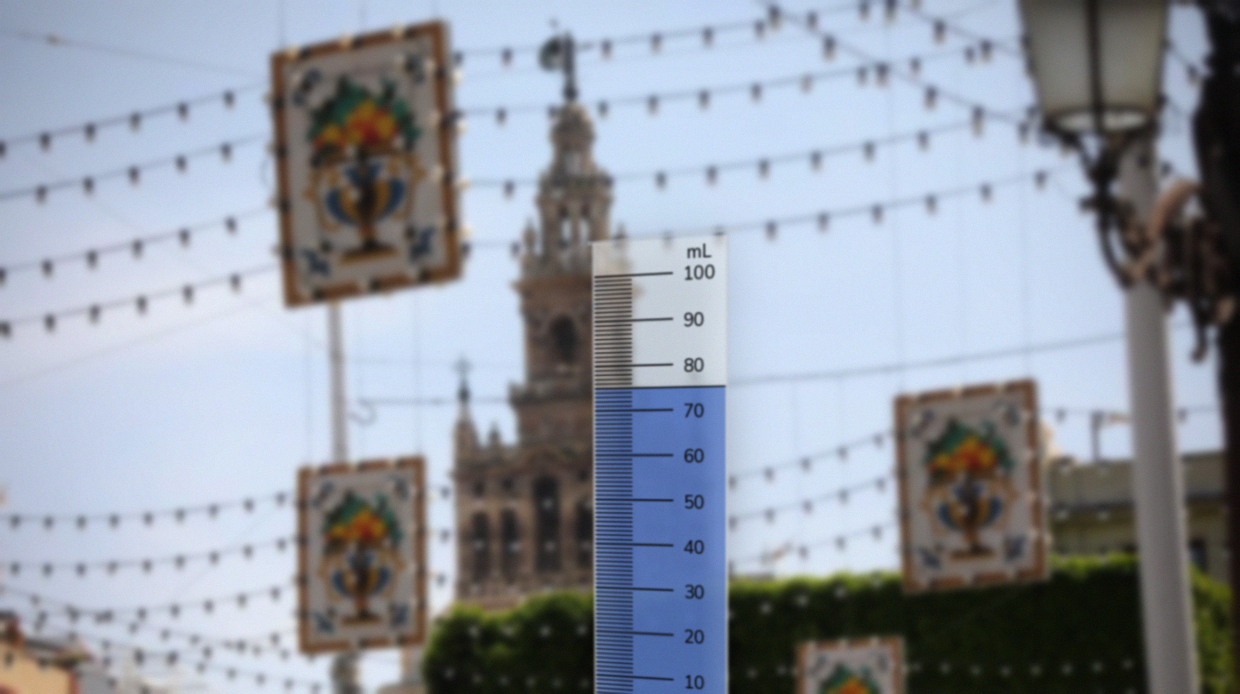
75 mL
